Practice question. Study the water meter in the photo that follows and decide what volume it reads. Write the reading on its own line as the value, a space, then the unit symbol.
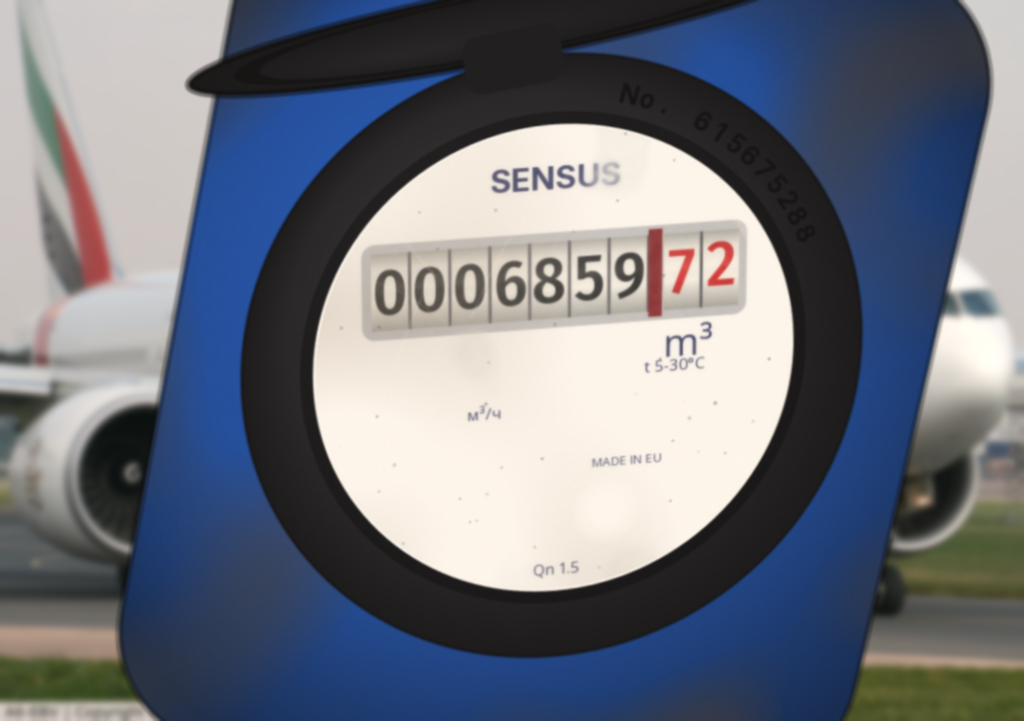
6859.72 m³
